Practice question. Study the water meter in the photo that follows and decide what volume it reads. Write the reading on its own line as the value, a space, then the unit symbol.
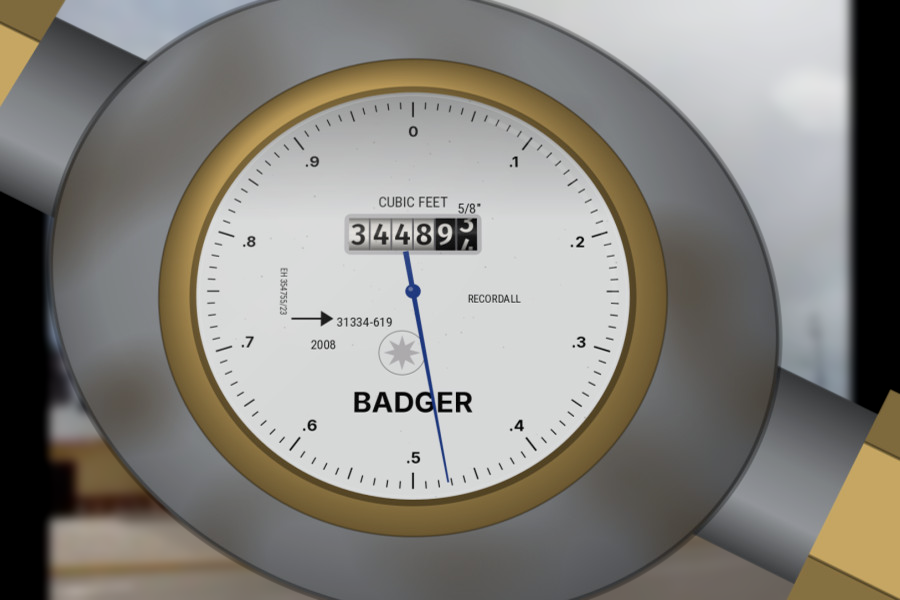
344893.47 ft³
